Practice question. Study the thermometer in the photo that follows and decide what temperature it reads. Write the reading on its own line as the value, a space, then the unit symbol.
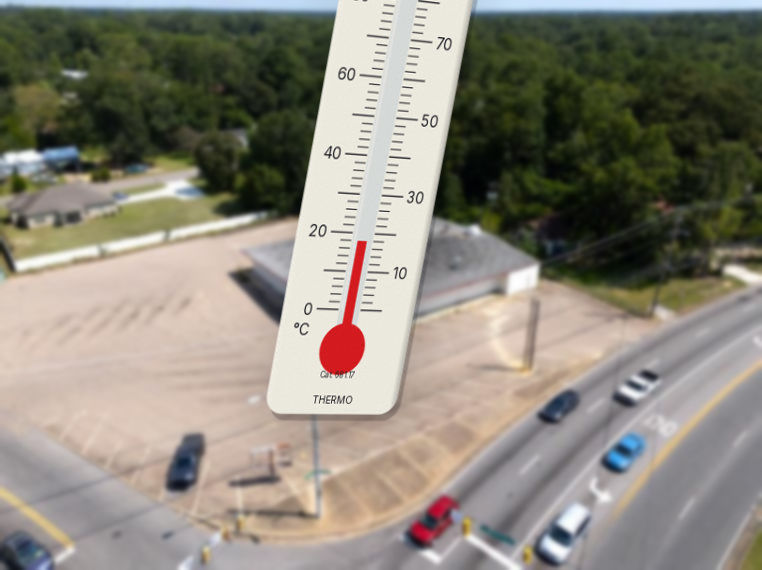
18 °C
